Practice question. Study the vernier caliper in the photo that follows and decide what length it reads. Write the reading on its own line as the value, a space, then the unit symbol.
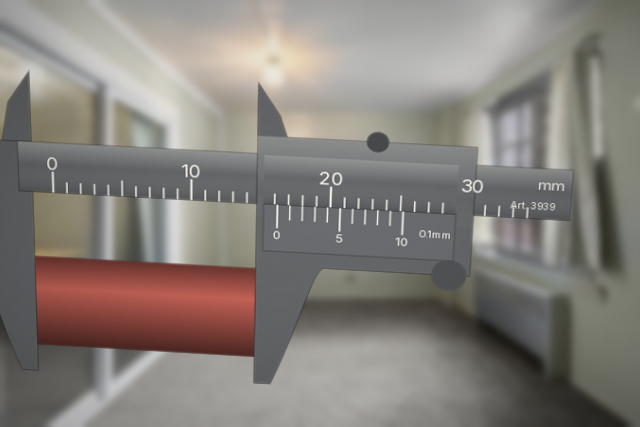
16.2 mm
